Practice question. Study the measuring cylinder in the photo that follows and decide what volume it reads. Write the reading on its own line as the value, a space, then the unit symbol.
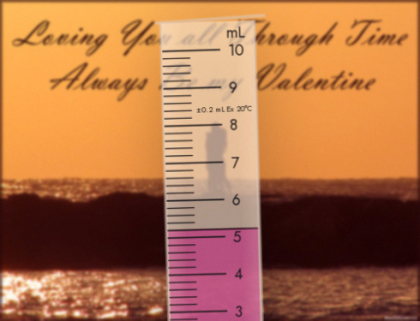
5.2 mL
